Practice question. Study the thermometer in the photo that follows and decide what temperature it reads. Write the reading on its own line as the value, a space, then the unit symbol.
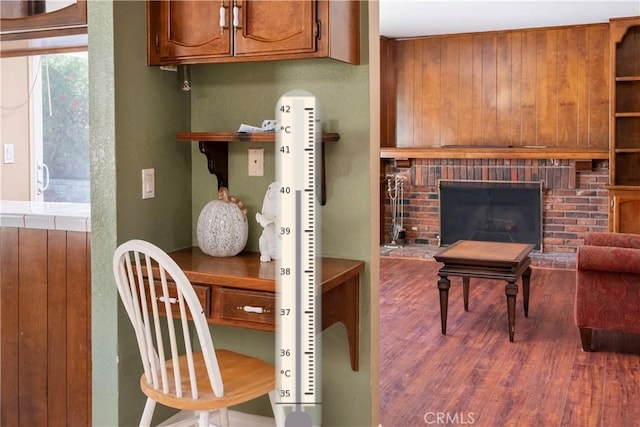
40 °C
